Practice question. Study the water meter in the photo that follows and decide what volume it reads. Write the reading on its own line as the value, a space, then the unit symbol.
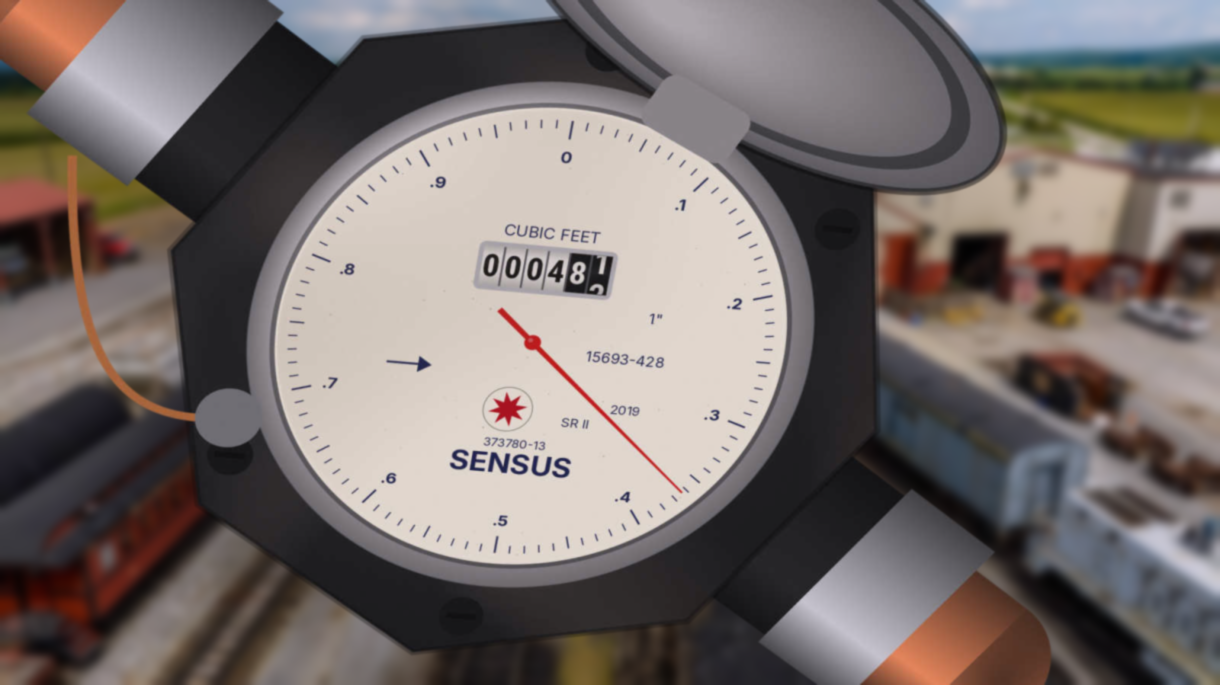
481.36 ft³
